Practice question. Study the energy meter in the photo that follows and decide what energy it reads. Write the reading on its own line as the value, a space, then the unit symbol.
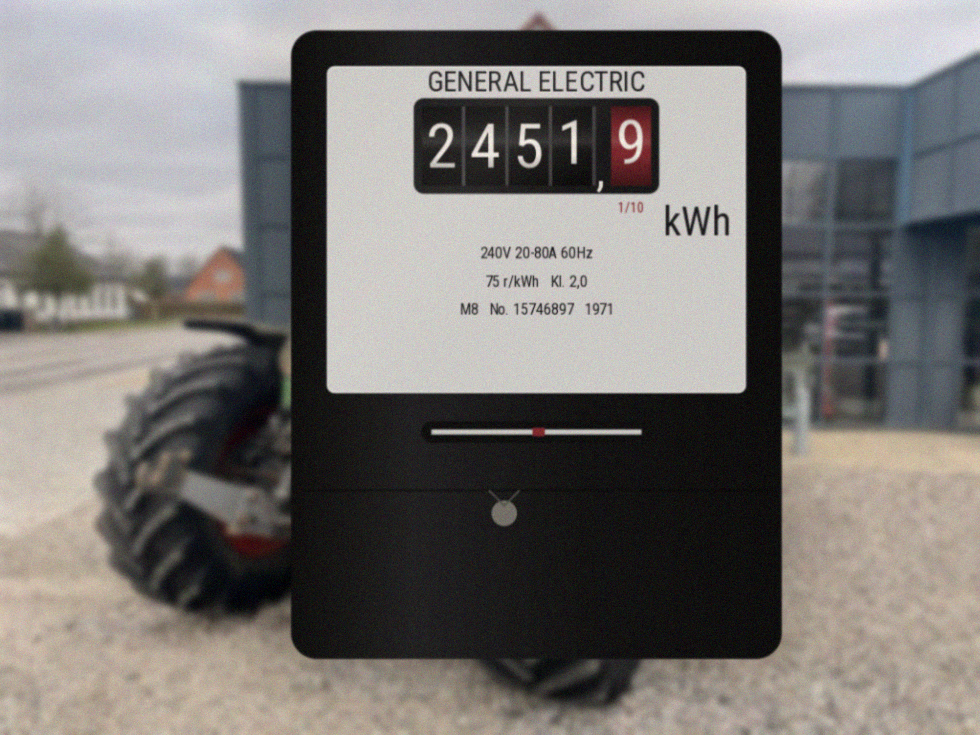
2451.9 kWh
